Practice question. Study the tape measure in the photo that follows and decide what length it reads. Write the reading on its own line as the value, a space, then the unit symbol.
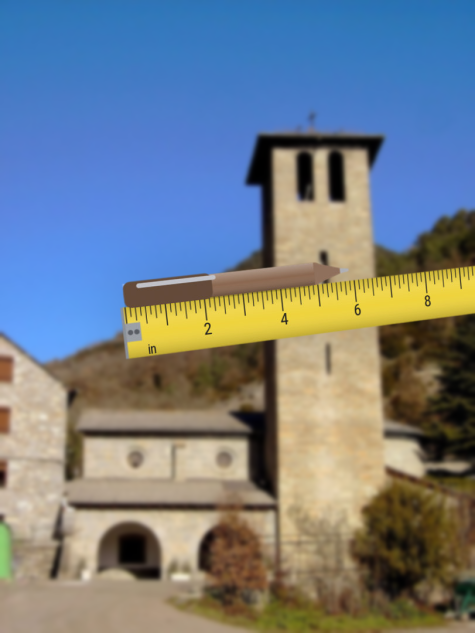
5.875 in
